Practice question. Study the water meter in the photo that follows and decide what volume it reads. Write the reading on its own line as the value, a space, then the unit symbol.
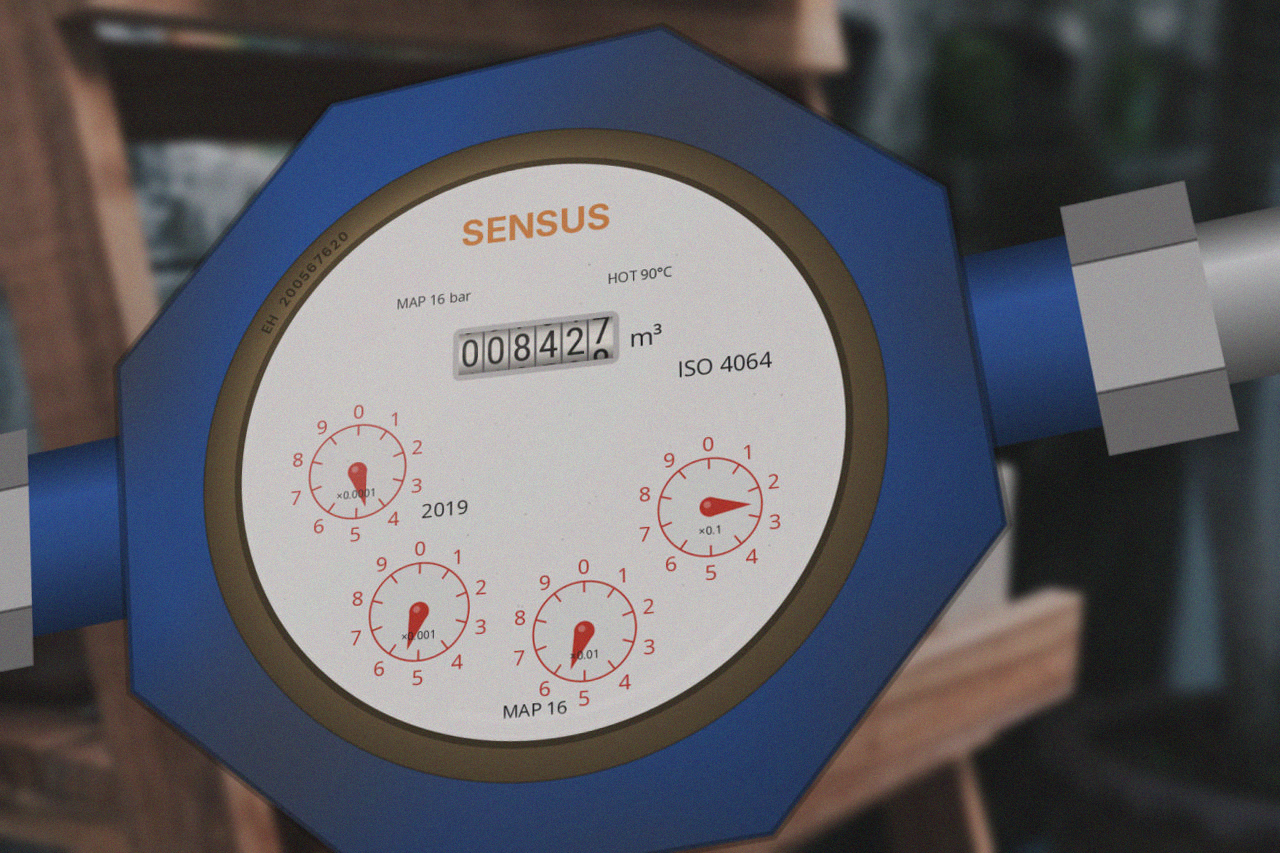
8427.2554 m³
